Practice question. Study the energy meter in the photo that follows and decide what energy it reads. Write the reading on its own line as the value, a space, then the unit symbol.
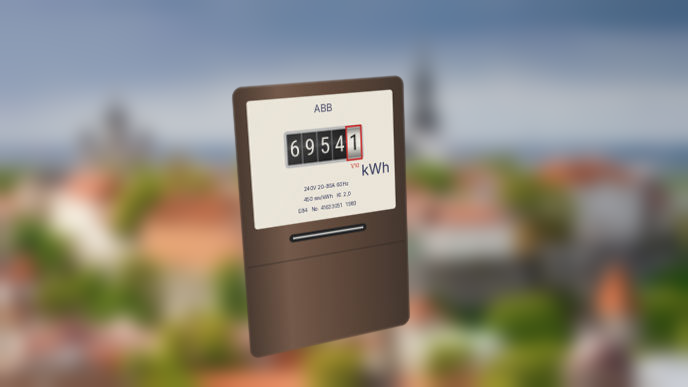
6954.1 kWh
